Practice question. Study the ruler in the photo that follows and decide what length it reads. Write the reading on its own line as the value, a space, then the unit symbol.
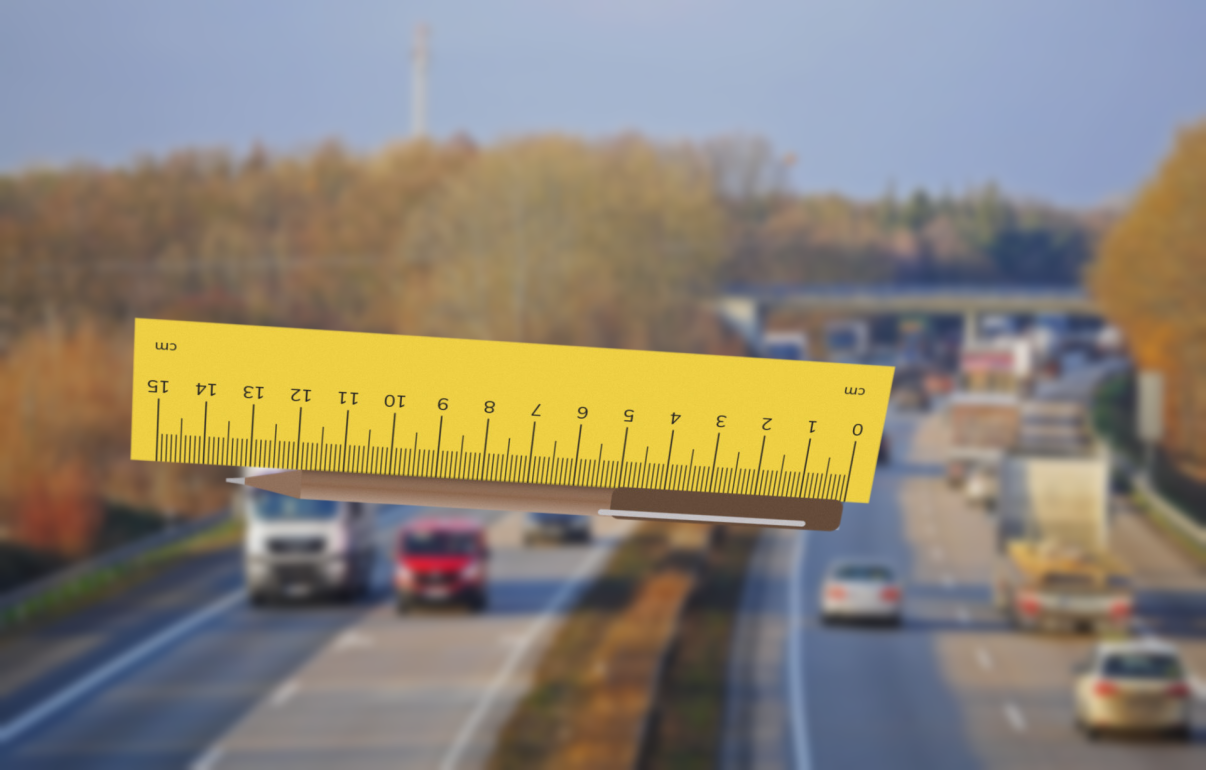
13.5 cm
